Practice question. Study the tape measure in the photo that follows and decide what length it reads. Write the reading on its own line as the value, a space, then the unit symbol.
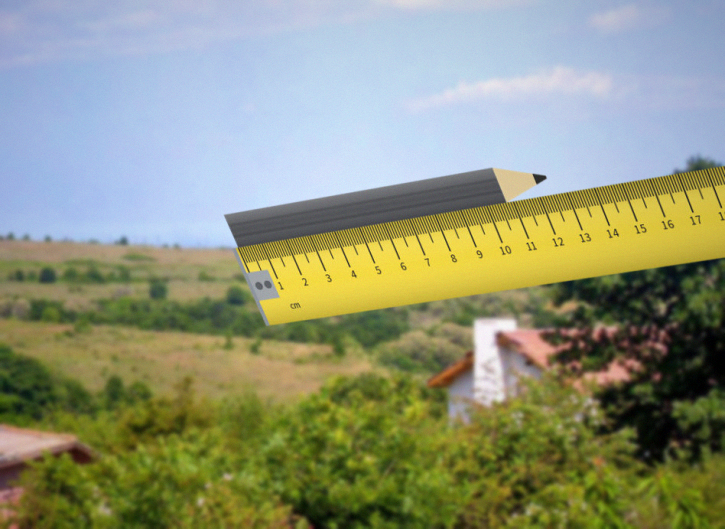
12.5 cm
